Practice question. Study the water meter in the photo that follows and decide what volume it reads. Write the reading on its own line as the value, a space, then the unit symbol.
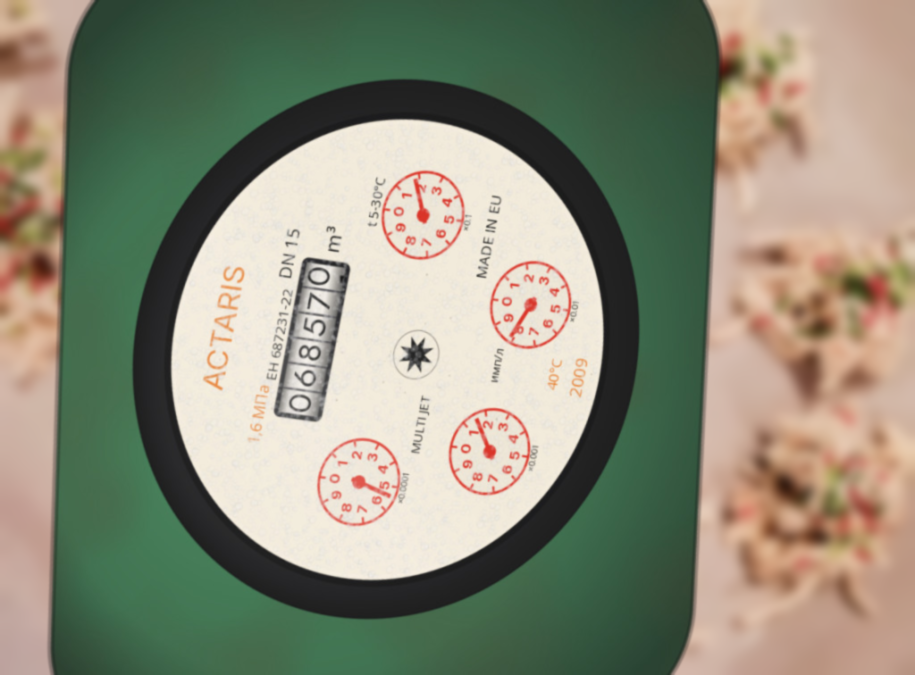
68570.1815 m³
